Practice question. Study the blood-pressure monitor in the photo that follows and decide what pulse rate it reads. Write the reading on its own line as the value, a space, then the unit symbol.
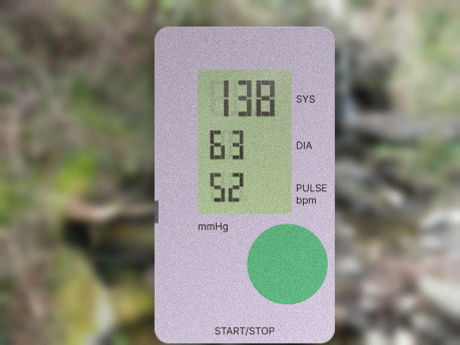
52 bpm
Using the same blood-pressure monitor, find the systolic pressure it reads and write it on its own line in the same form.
138 mmHg
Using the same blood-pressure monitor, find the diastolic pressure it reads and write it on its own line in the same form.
63 mmHg
